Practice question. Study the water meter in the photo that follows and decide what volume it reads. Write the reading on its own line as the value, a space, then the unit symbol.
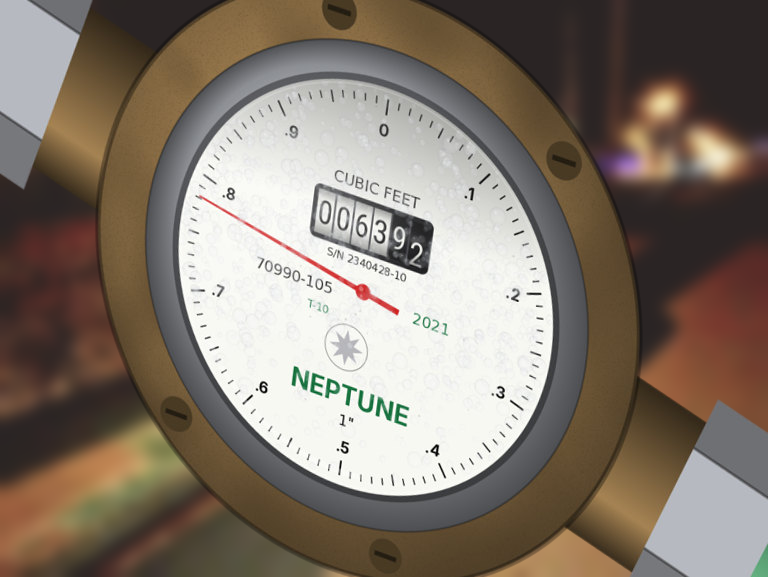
6391.78 ft³
